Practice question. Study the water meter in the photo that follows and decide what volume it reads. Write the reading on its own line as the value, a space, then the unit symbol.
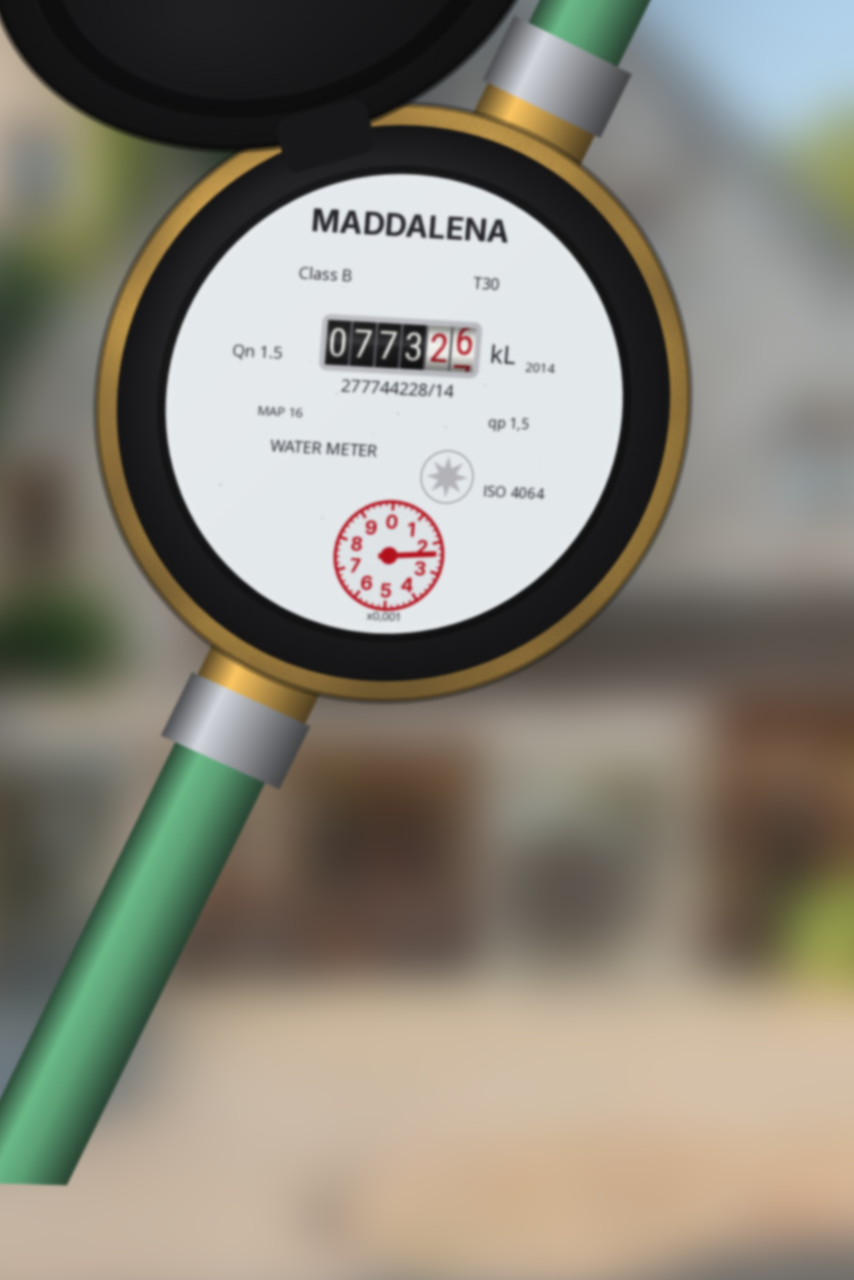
773.262 kL
